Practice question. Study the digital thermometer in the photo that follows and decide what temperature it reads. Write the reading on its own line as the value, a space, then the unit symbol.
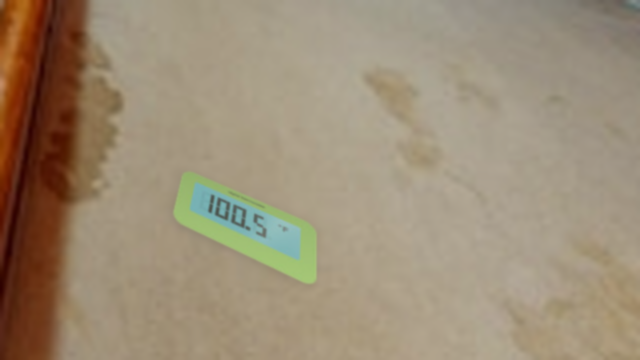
100.5 °F
